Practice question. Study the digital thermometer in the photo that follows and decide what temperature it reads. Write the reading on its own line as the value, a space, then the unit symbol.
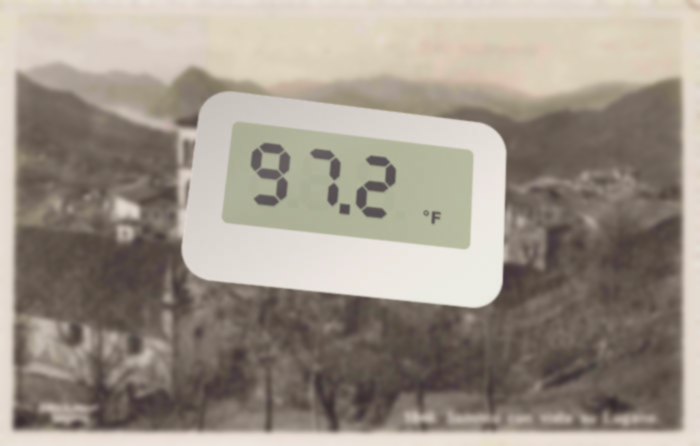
97.2 °F
